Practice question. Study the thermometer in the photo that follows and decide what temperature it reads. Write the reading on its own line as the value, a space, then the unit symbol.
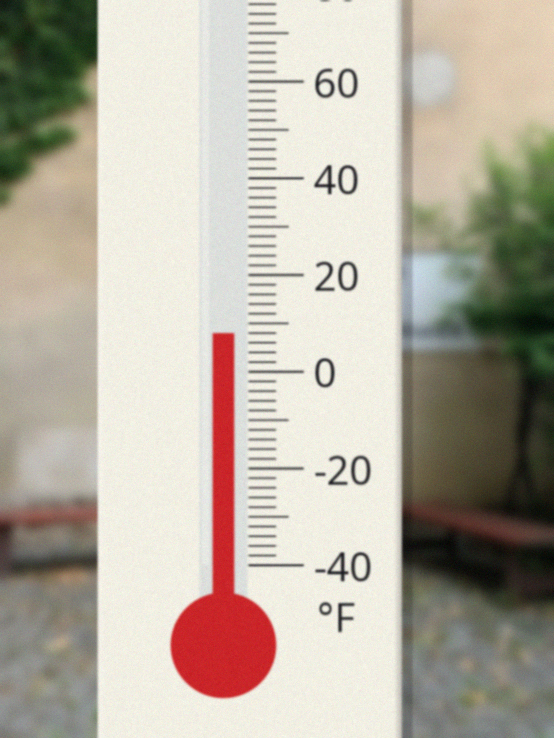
8 °F
